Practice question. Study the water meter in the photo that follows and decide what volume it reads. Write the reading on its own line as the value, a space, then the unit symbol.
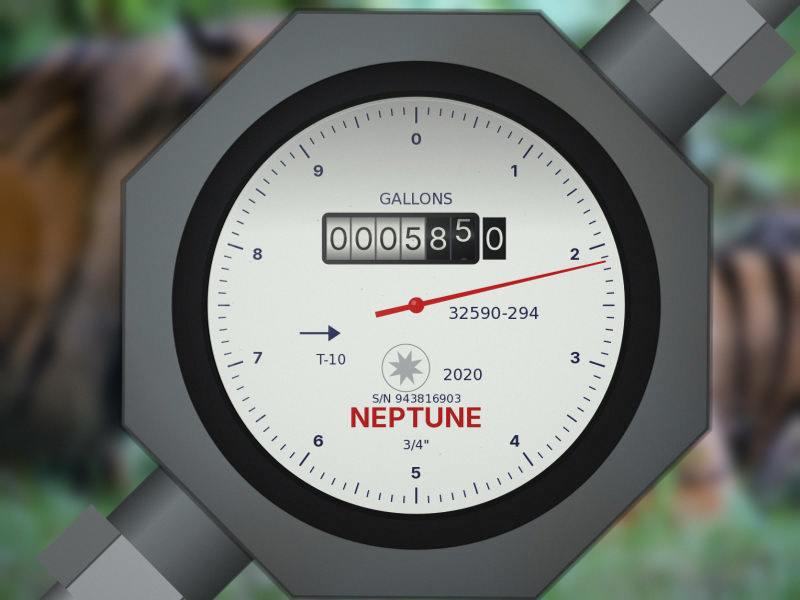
5852.1 gal
